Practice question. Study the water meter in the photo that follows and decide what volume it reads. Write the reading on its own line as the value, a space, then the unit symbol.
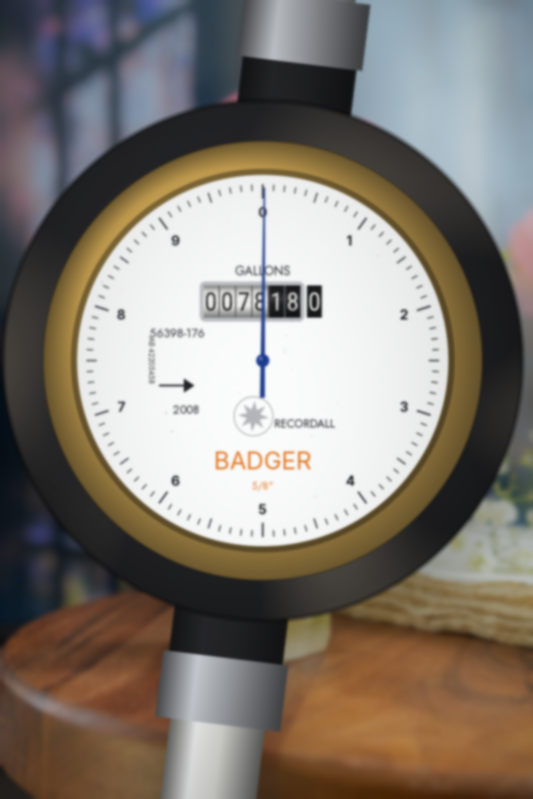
78180.0 gal
